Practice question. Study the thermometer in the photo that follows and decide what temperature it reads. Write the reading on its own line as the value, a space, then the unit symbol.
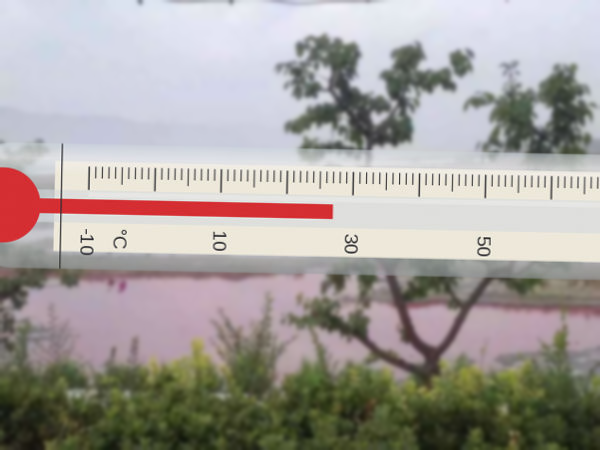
27 °C
